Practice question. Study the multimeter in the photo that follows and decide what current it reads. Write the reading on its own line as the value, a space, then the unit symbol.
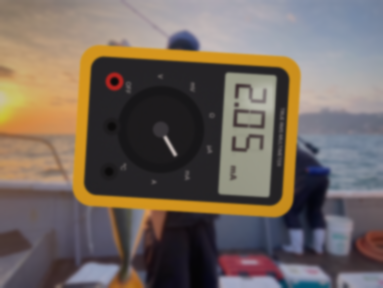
2.05 mA
